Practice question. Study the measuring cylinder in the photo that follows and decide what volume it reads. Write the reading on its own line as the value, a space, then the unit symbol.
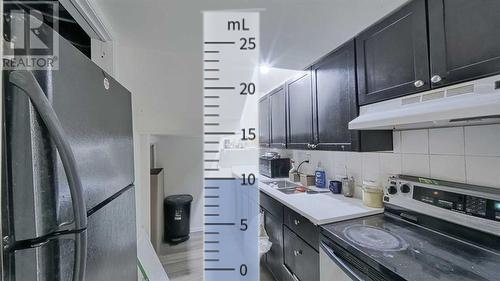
10 mL
